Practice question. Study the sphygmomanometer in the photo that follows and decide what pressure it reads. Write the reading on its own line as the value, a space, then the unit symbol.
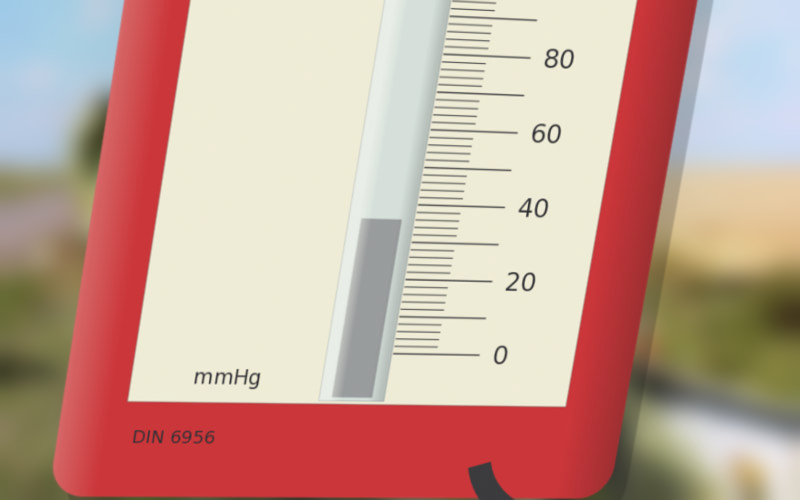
36 mmHg
